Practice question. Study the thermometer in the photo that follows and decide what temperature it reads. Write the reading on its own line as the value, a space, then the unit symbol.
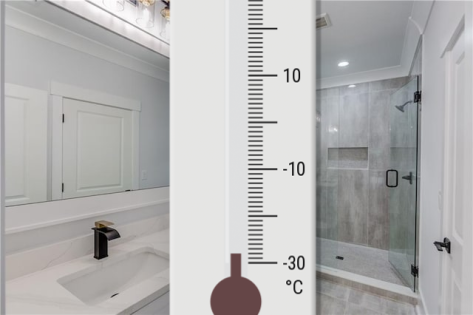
-28 °C
